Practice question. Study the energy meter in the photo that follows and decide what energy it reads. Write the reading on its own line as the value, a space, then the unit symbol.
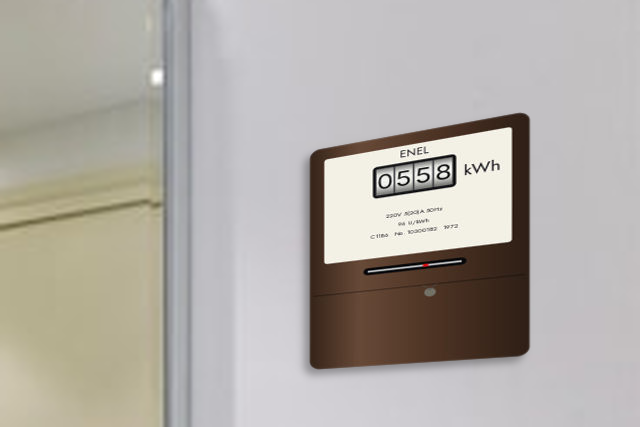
558 kWh
